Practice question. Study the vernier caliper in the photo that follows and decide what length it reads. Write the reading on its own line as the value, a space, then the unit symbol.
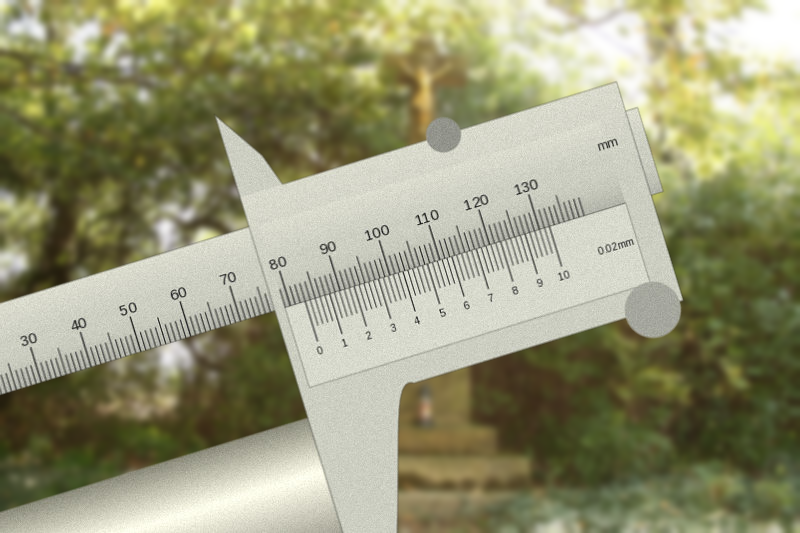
83.0 mm
